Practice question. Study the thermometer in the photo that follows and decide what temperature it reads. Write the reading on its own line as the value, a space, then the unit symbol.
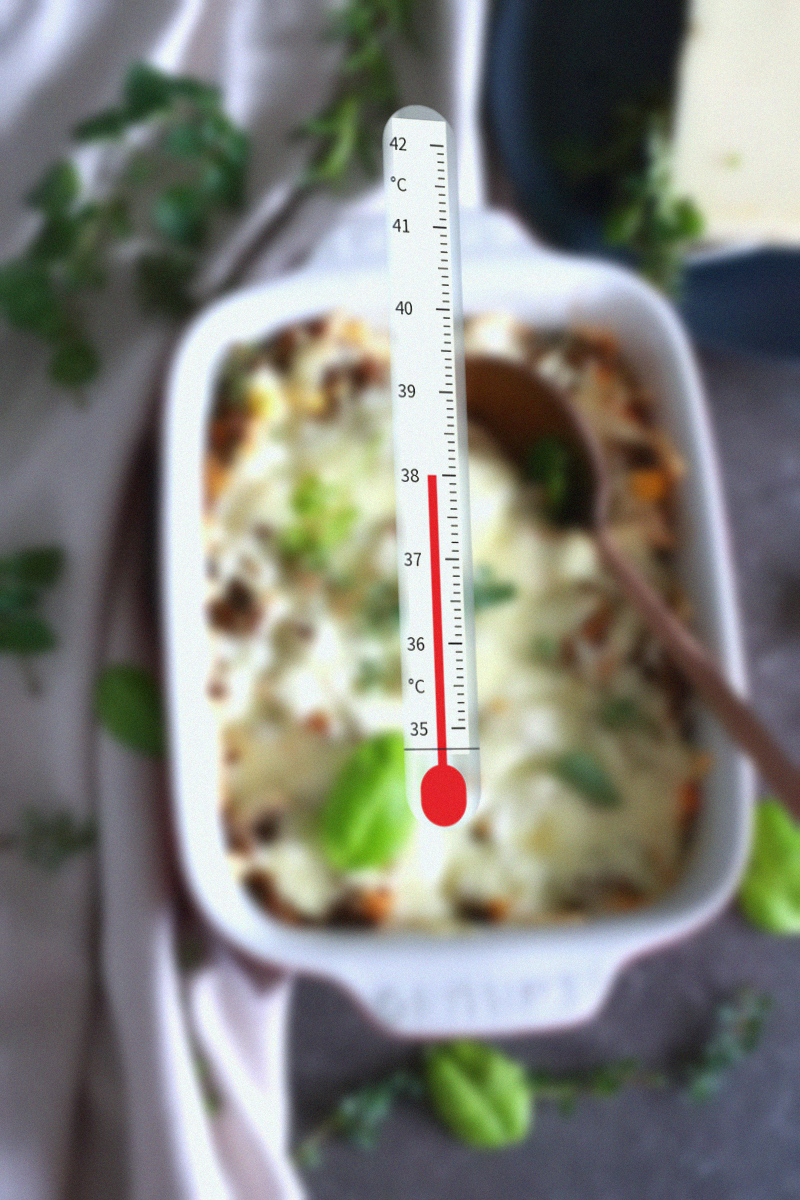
38 °C
